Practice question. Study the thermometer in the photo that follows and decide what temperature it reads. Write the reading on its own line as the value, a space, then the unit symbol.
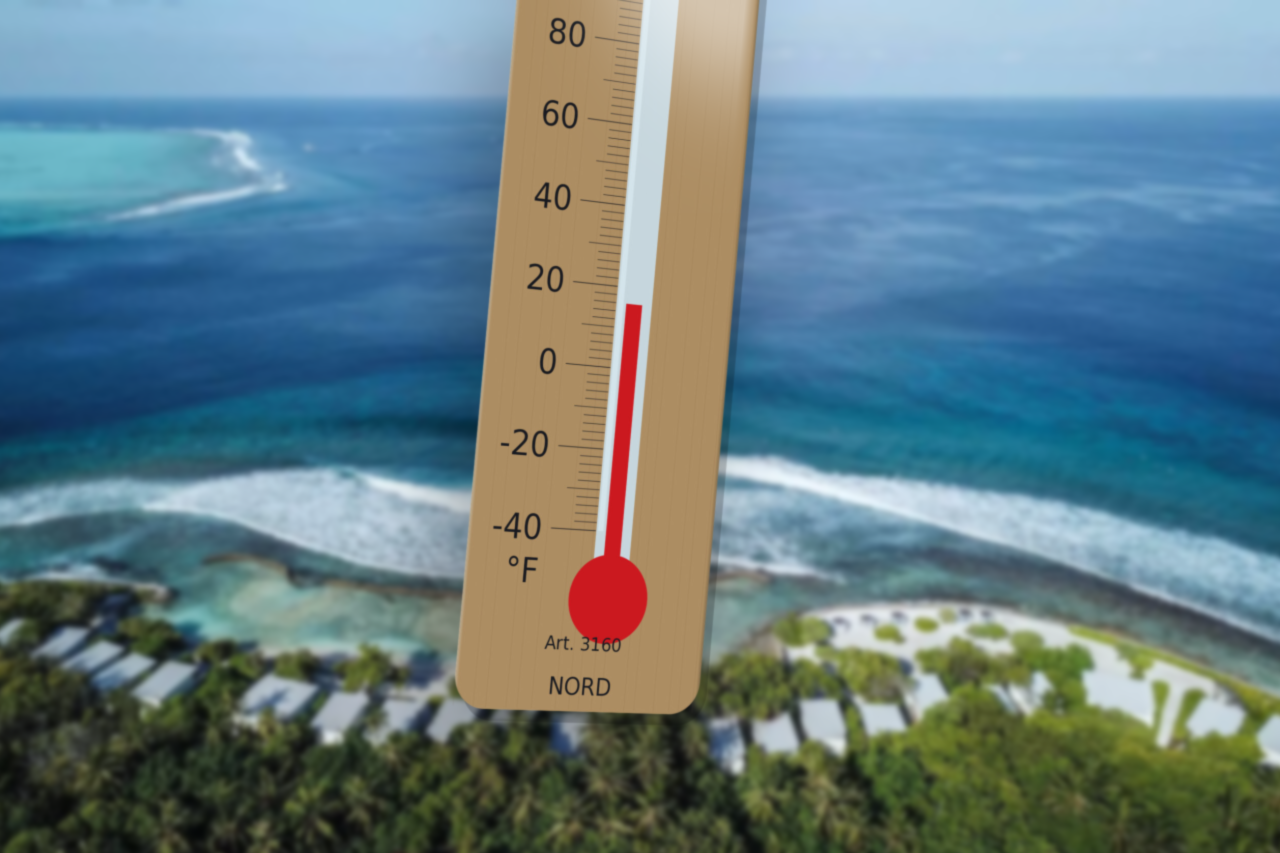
16 °F
